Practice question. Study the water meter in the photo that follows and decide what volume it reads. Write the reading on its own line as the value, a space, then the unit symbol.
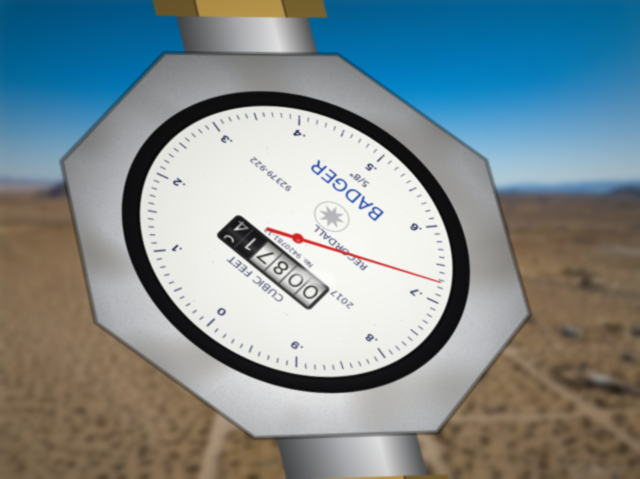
8713.67 ft³
